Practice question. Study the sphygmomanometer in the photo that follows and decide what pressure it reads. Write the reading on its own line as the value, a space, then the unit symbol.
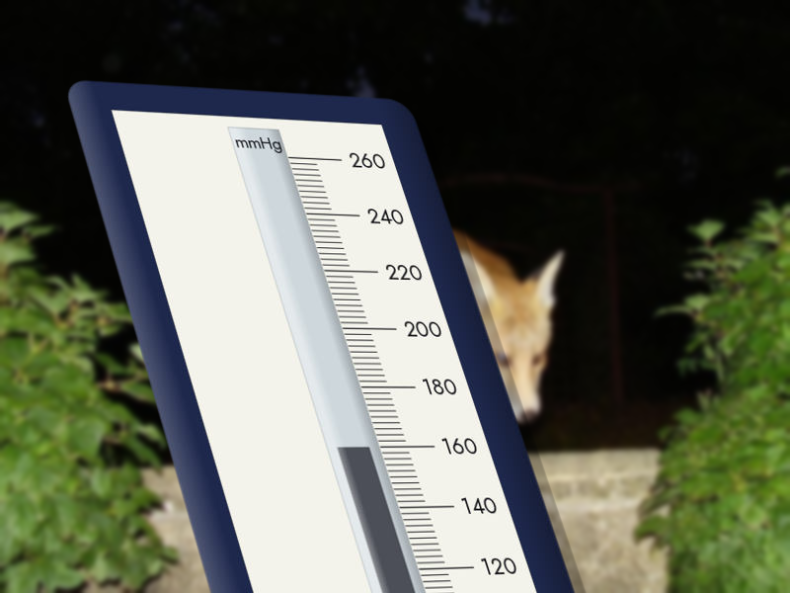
160 mmHg
